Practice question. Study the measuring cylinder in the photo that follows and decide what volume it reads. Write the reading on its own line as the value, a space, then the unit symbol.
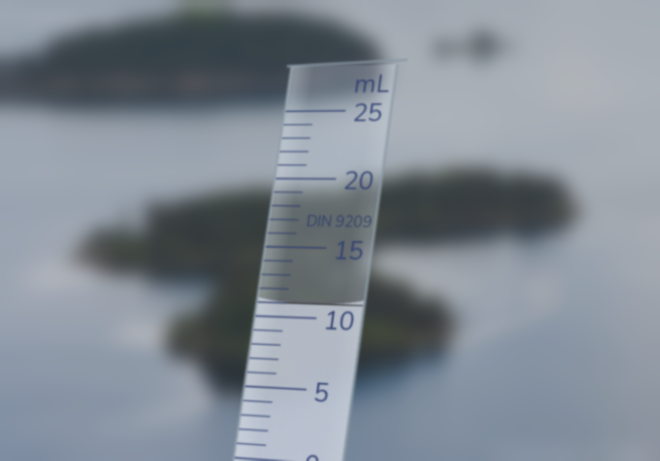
11 mL
